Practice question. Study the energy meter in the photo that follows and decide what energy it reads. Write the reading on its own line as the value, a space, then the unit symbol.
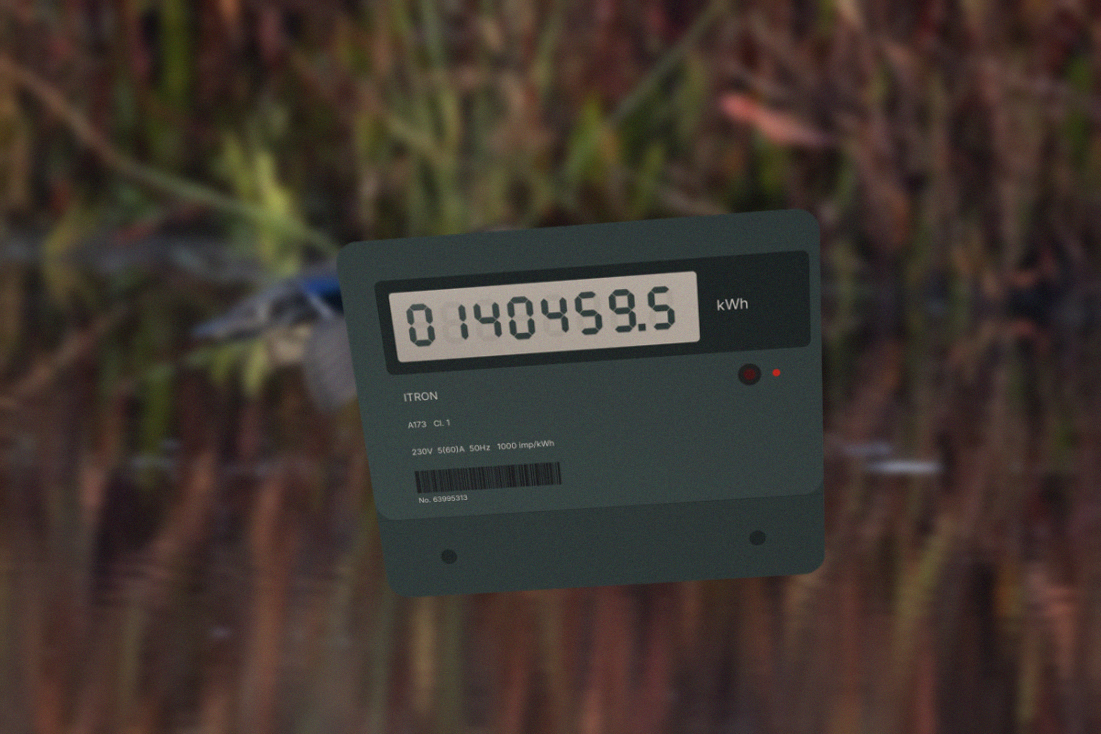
140459.5 kWh
